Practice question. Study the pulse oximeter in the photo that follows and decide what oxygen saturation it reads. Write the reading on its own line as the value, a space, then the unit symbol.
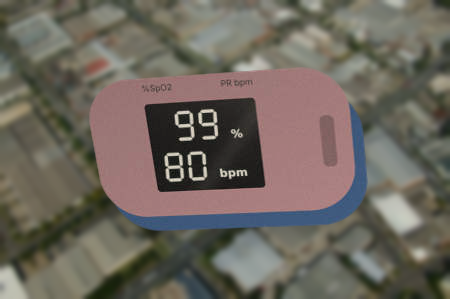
99 %
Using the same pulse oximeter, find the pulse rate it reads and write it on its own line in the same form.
80 bpm
